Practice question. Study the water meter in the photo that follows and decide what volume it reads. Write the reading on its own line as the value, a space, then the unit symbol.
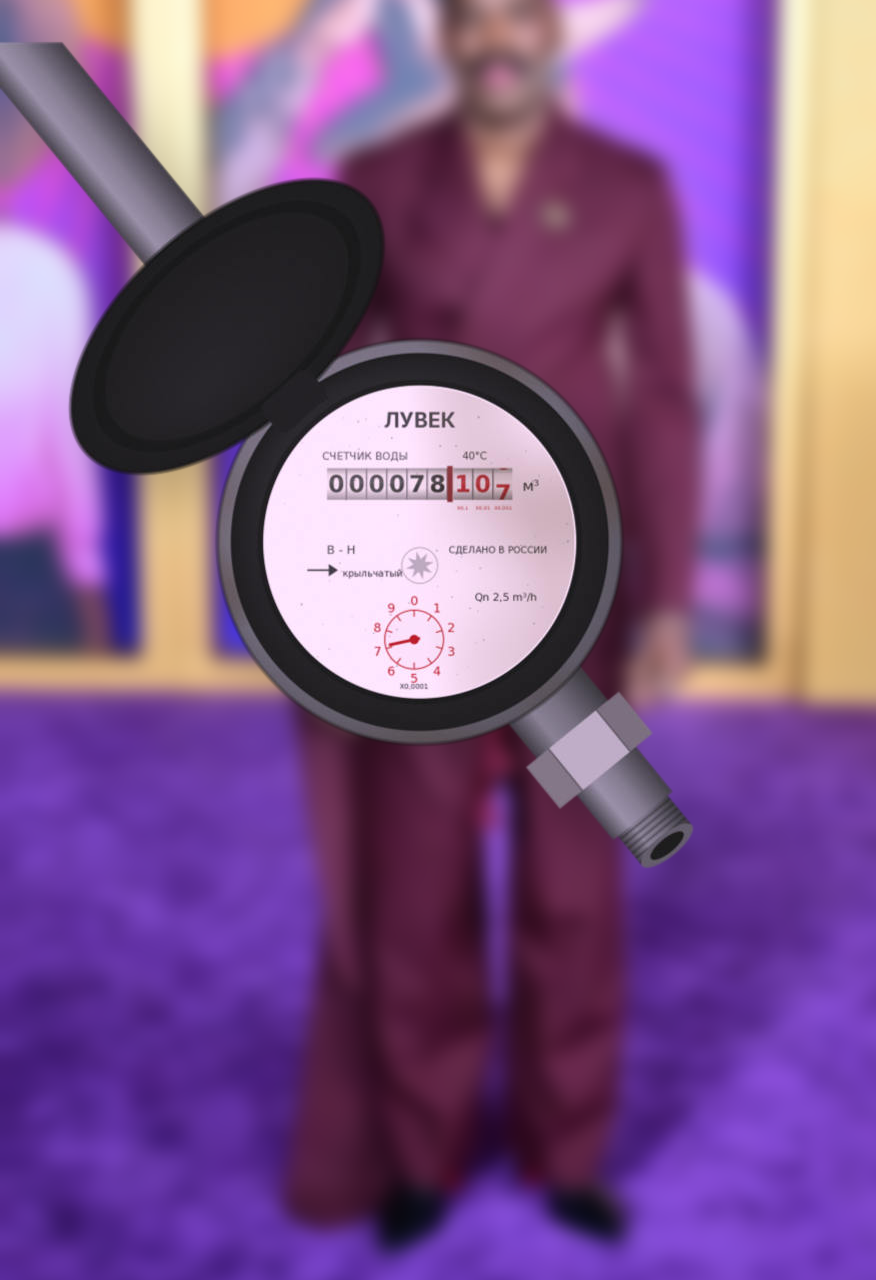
78.1067 m³
